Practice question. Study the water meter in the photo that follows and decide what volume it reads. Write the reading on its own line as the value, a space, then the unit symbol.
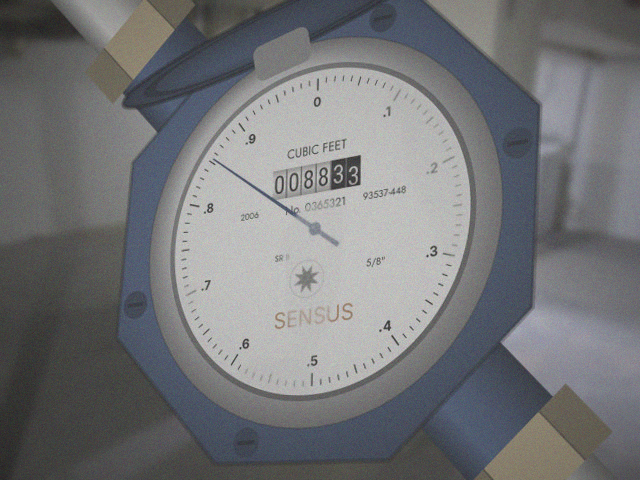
8832.85 ft³
